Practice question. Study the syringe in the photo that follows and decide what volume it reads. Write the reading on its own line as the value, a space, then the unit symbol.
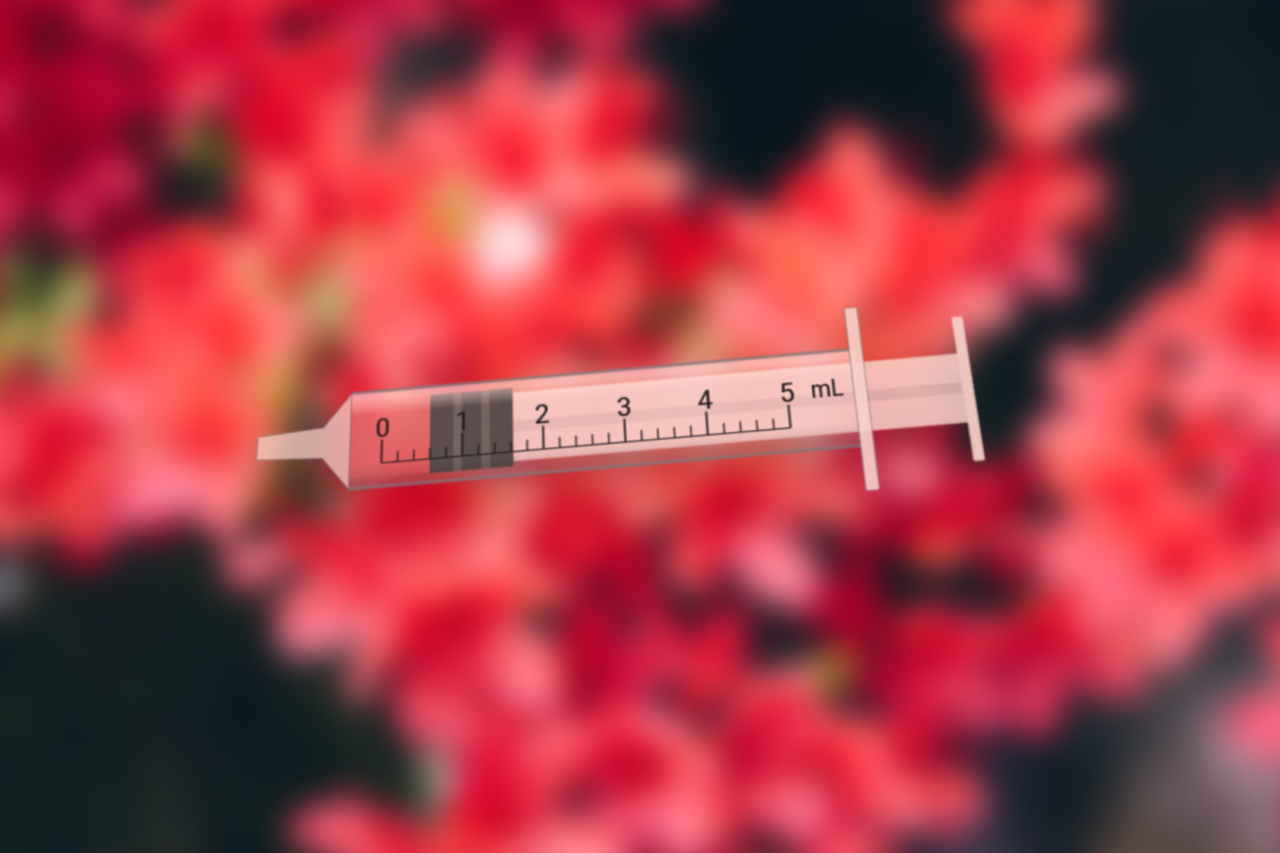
0.6 mL
